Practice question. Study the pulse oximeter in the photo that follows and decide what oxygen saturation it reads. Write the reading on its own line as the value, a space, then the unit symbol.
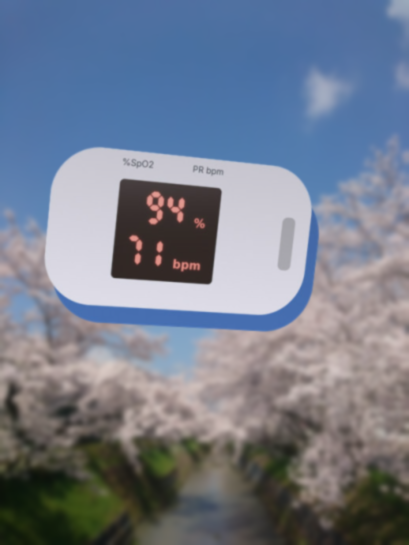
94 %
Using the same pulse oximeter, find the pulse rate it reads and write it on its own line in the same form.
71 bpm
